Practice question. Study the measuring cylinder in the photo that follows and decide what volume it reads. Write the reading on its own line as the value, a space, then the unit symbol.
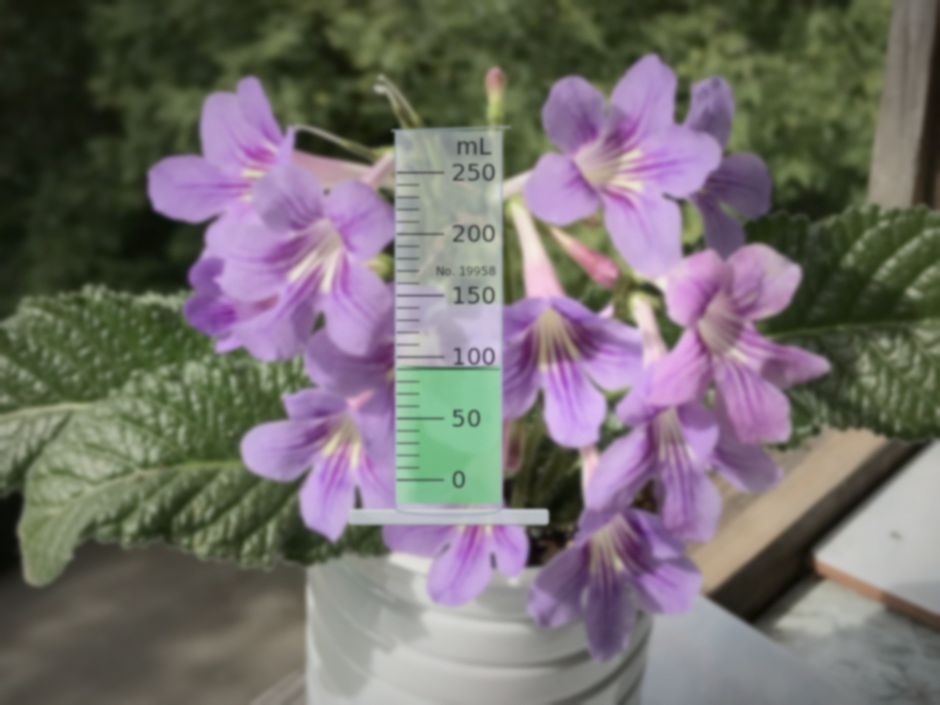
90 mL
